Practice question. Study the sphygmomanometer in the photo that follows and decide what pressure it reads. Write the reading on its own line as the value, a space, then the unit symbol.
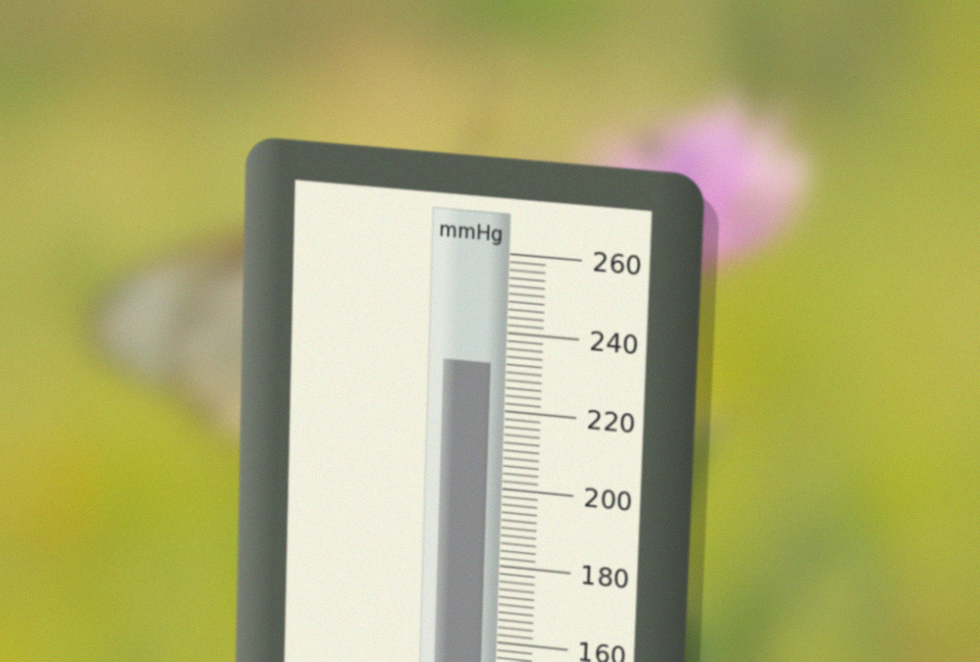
232 mmHg
